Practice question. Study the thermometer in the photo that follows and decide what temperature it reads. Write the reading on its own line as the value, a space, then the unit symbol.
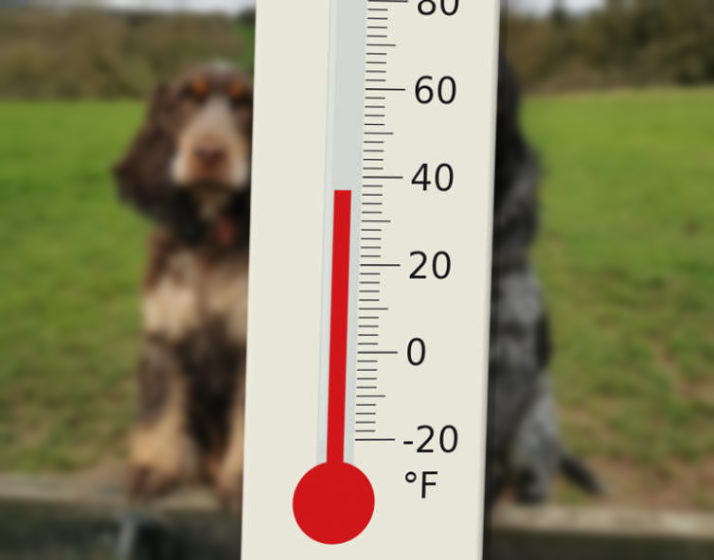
37 °F
